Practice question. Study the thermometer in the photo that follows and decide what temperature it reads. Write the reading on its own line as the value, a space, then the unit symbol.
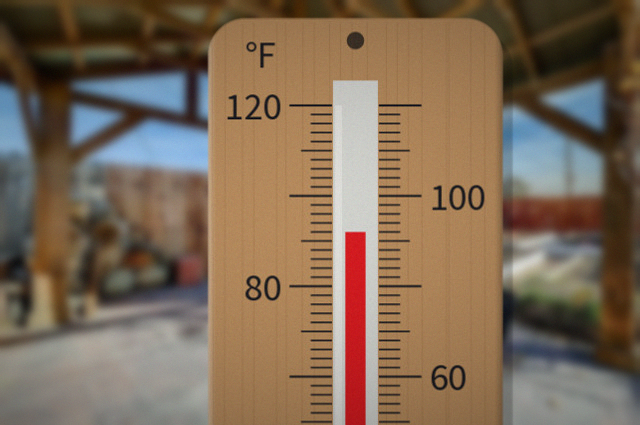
92 °F
